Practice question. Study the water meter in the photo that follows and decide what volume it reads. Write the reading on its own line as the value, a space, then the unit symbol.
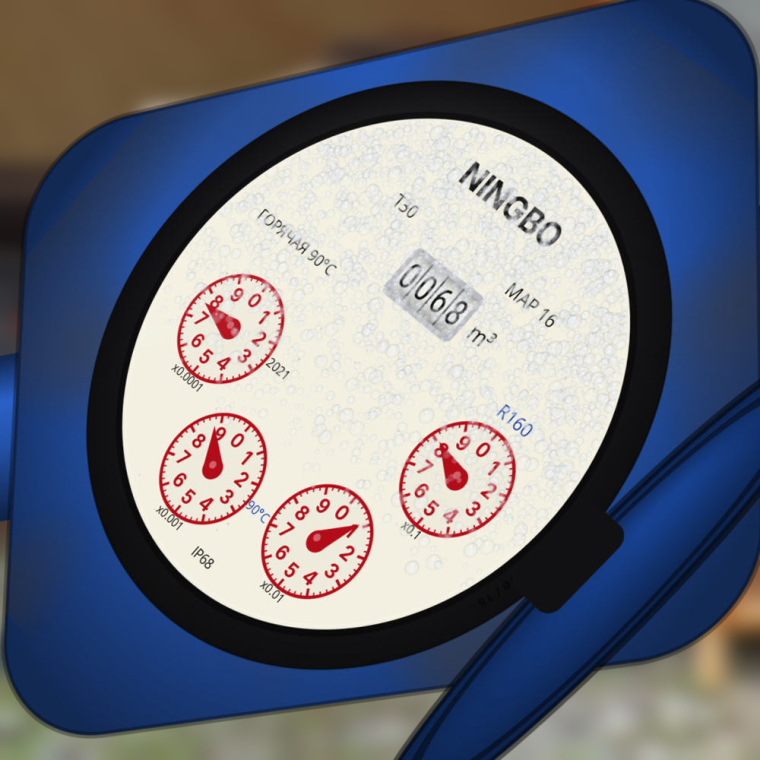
68.8087 m³
